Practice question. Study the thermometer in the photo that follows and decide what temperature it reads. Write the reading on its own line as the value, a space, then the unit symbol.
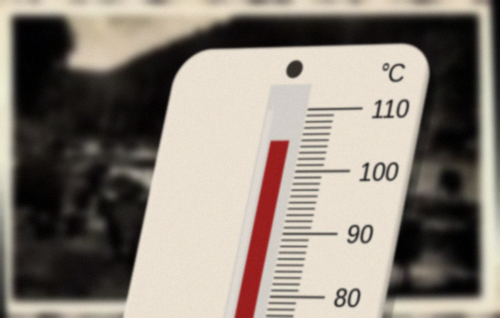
105 °C
